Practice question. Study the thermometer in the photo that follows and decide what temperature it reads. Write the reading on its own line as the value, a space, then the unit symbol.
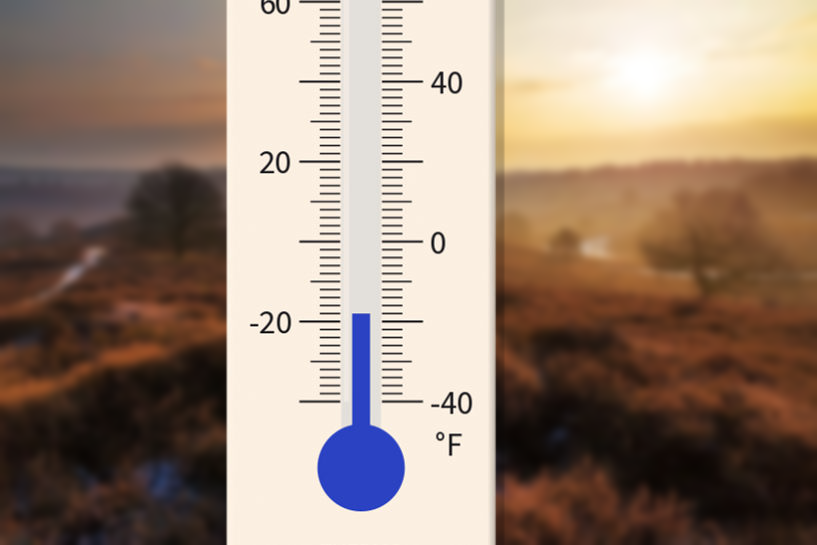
-18 °F
